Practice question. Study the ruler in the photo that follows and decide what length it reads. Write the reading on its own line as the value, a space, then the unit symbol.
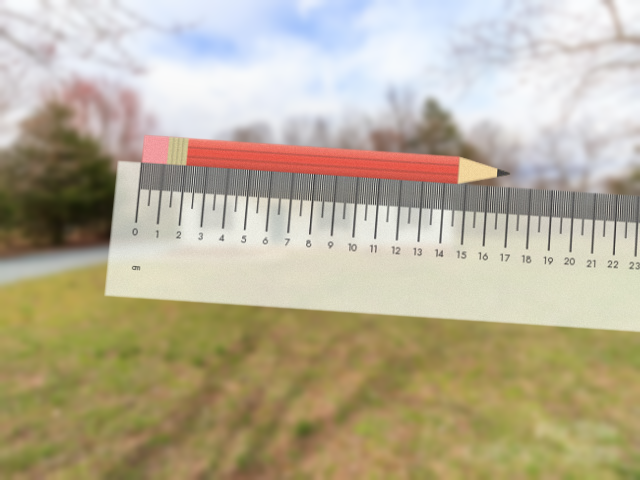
17 cm
